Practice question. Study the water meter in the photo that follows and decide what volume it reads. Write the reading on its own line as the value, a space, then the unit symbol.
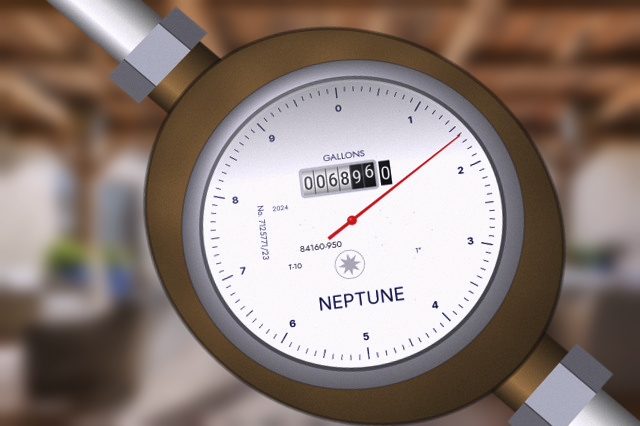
68961.6 gal
